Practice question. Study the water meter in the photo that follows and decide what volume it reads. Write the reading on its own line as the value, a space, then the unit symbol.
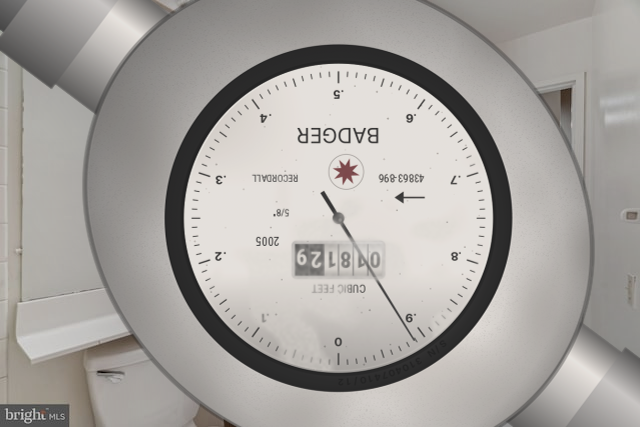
18128.91 ft³
